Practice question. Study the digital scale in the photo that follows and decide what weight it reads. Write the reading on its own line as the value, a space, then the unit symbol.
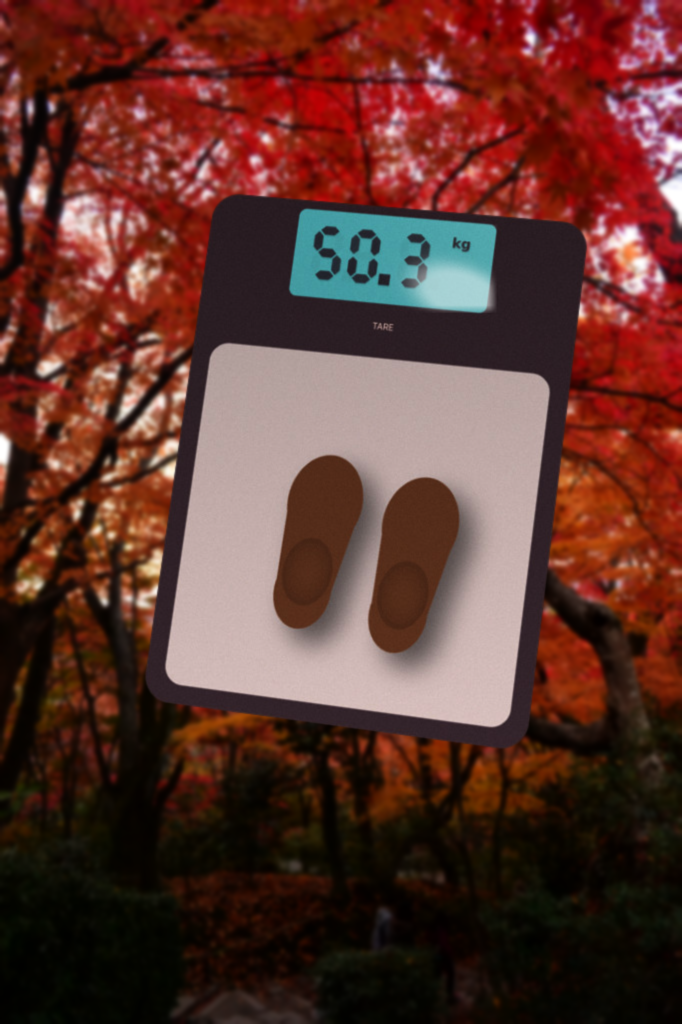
50.3 kg
